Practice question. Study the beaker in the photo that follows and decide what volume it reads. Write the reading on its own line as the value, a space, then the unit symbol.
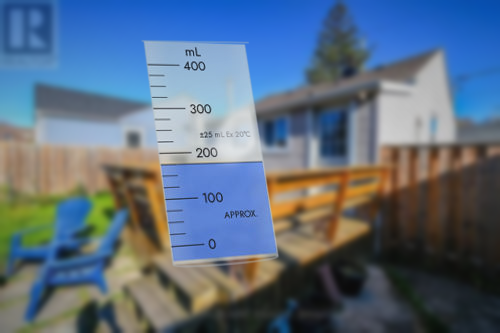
175 mL
